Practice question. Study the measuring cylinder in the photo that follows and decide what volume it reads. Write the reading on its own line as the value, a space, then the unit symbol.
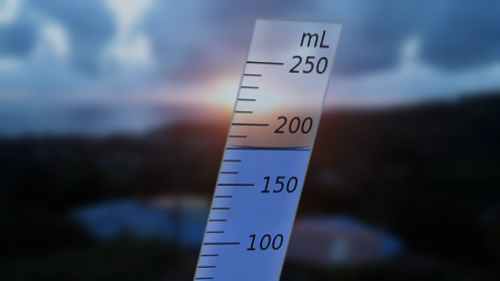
180 mL
